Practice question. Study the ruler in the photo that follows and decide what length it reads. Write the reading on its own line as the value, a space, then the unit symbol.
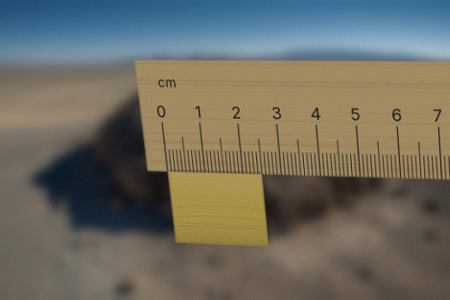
2.5 cm
